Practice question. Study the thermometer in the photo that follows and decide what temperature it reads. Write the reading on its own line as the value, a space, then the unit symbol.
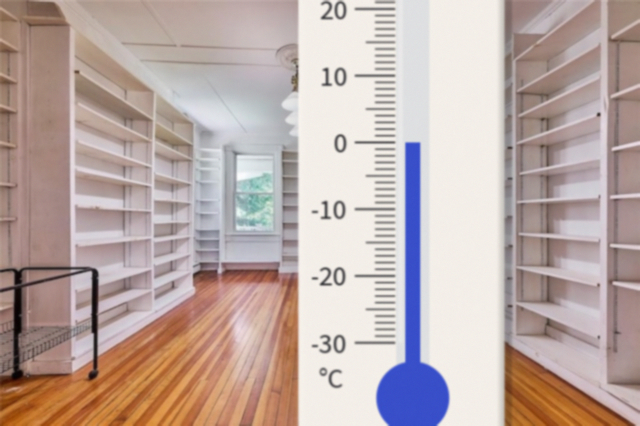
0 °C
